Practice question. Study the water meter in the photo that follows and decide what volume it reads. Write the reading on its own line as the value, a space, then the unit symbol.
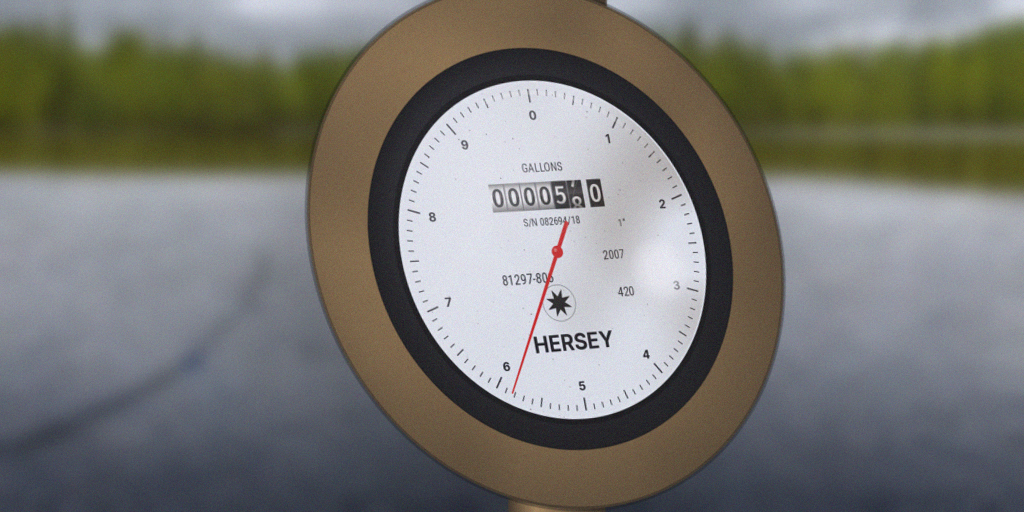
575.8 gal
